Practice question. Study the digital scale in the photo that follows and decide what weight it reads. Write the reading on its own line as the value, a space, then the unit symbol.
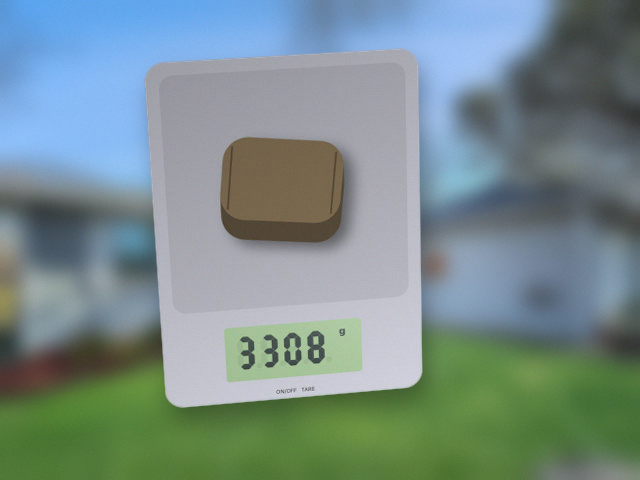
3308 g
